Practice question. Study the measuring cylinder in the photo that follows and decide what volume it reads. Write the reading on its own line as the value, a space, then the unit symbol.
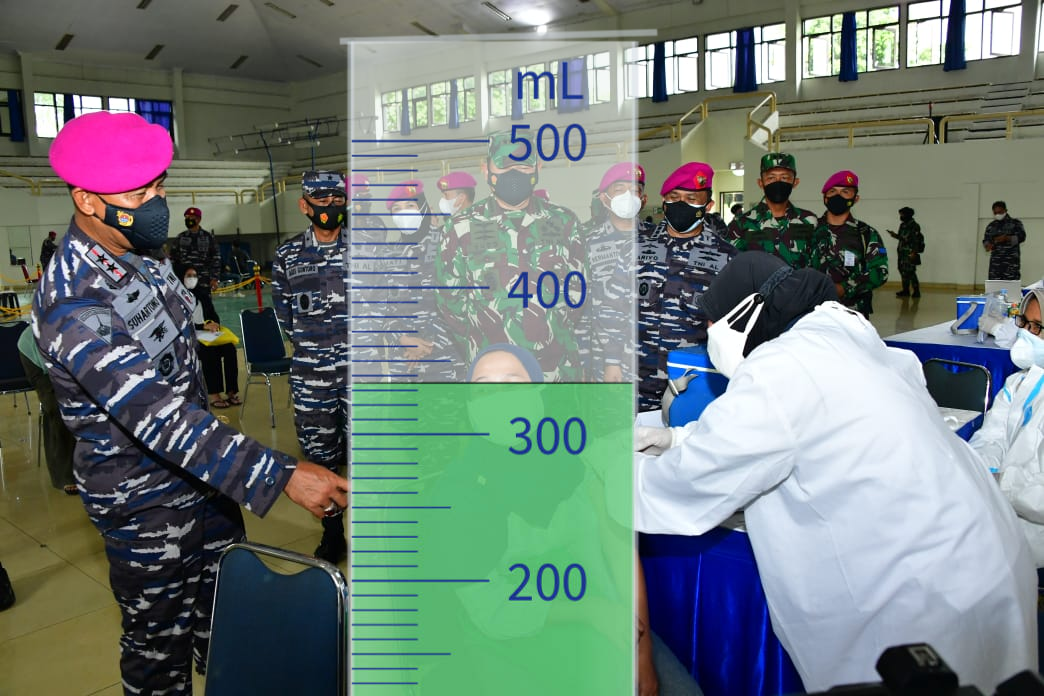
335 mL
